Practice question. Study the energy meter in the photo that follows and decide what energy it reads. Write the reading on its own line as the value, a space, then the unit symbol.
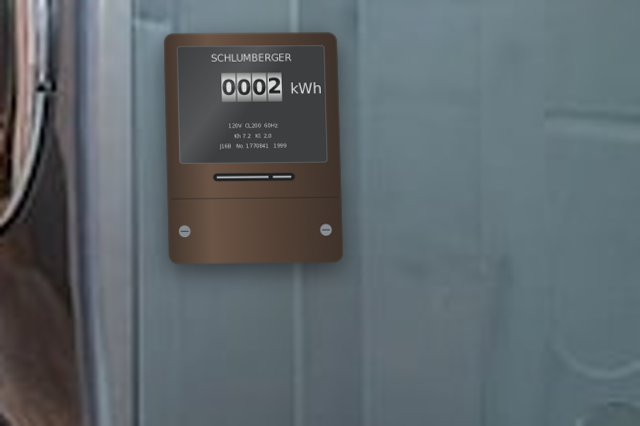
2 kWh
